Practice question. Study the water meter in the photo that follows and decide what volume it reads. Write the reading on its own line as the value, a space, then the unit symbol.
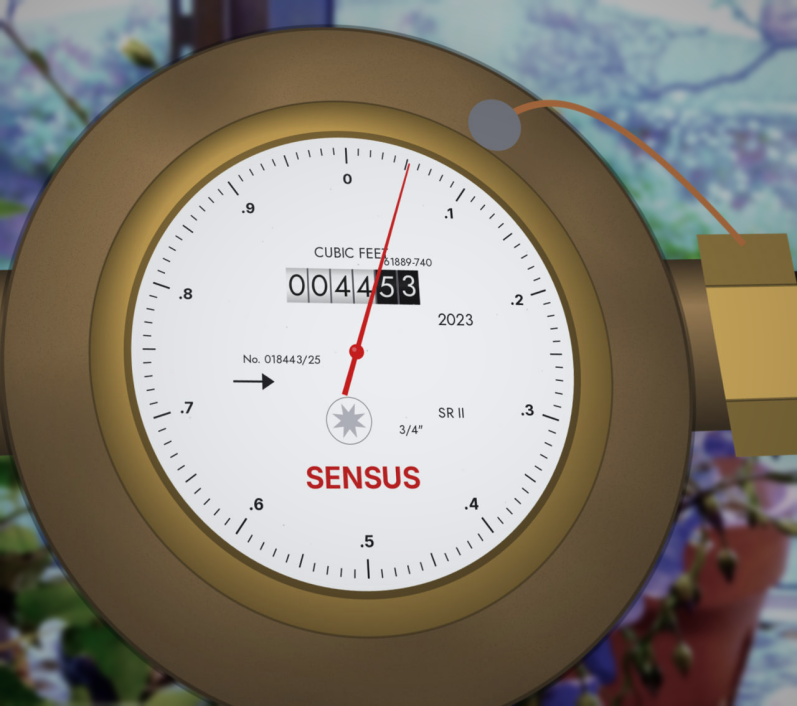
4453.05 ft³
